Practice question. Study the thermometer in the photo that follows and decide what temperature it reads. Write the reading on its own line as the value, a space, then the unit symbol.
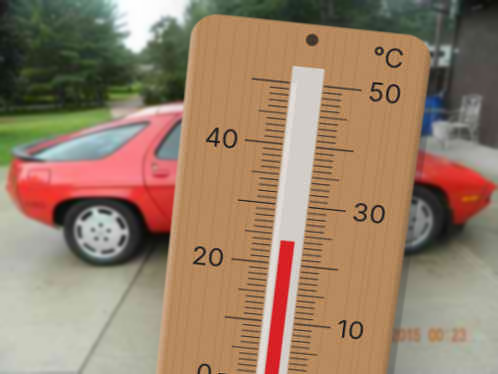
24 °C
